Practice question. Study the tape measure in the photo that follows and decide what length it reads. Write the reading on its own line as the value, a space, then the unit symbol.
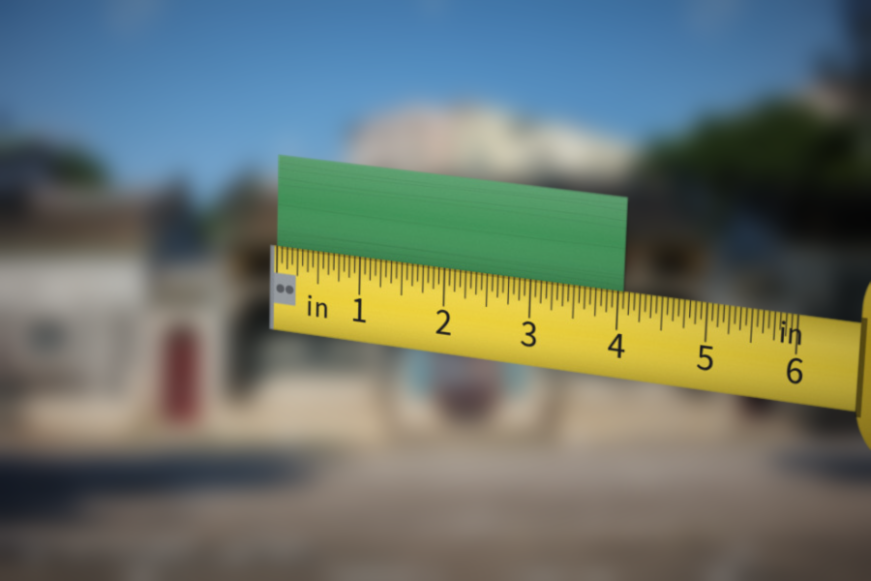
4.0625 in
